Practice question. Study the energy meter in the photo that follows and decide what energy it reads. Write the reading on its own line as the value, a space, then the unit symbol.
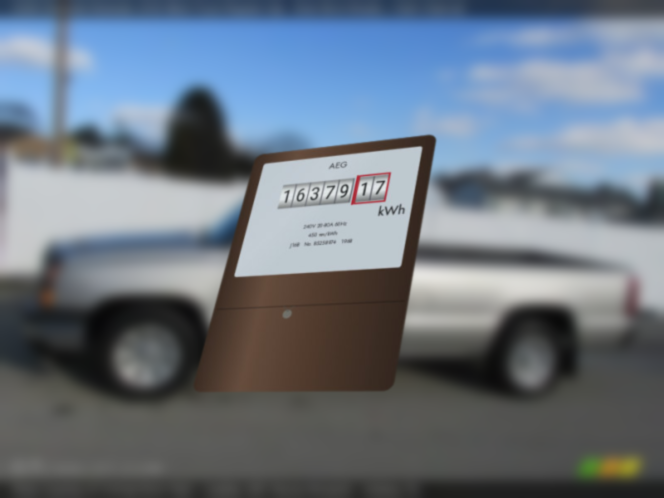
16379.17 kWh
